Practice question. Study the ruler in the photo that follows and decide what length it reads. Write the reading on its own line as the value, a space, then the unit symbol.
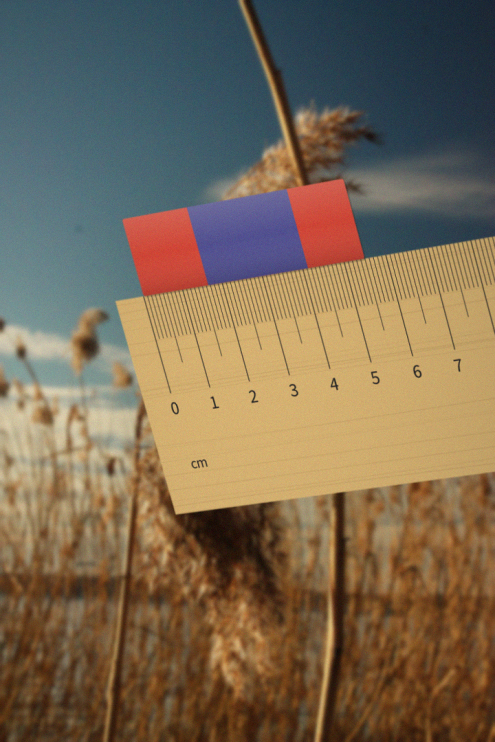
5.5 cm
